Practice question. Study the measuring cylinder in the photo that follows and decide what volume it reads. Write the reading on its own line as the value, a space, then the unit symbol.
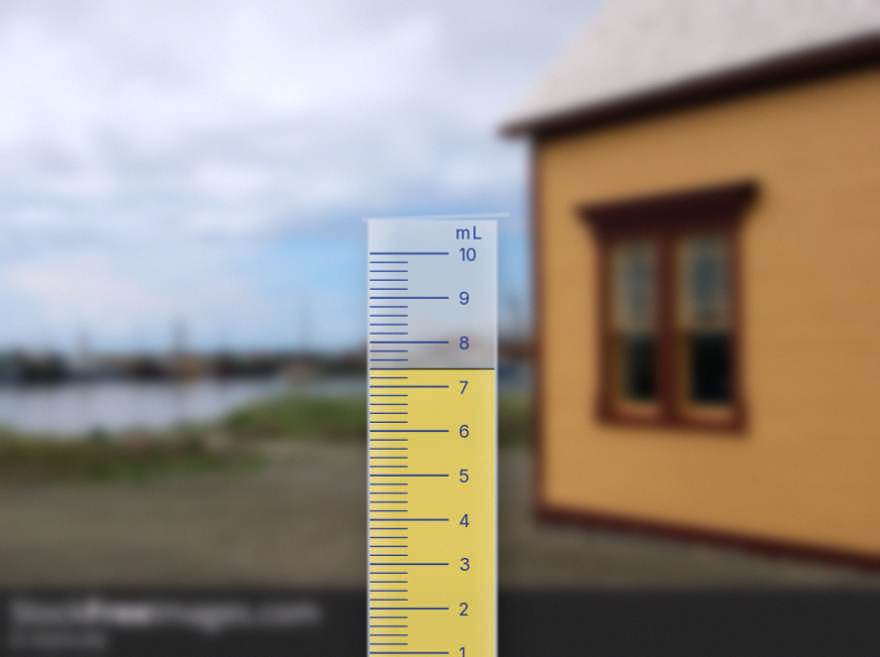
7.4 mL
